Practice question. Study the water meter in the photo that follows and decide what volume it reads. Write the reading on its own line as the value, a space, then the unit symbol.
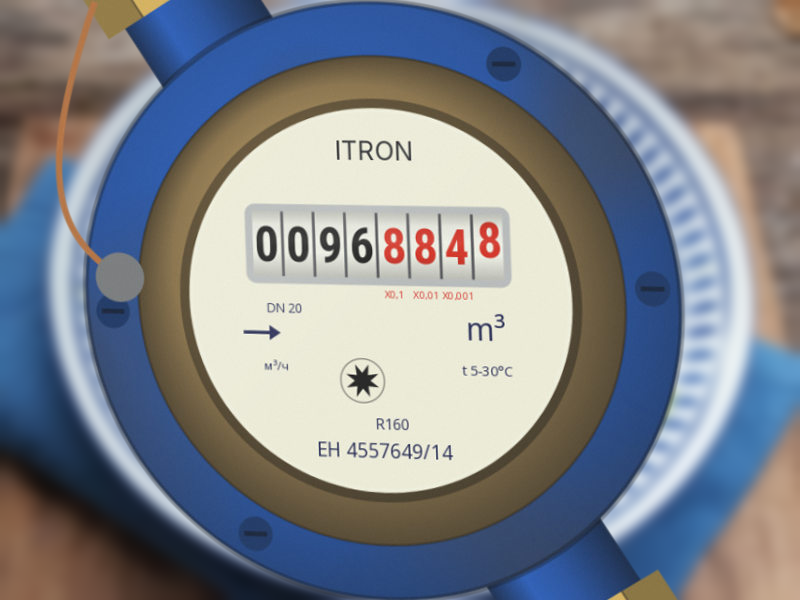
96.8848 m³
